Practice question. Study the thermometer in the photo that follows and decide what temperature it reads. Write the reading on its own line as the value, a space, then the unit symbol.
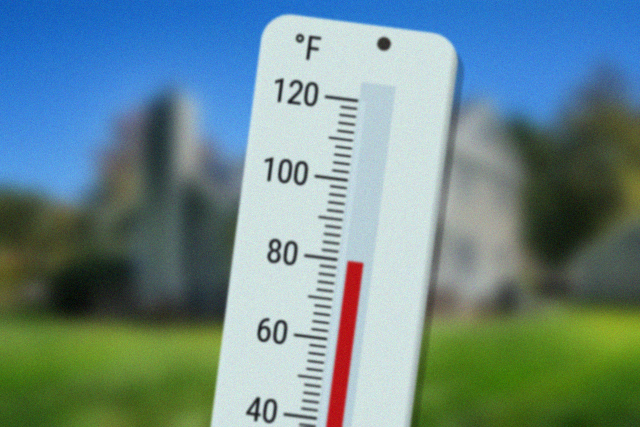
80 °F
